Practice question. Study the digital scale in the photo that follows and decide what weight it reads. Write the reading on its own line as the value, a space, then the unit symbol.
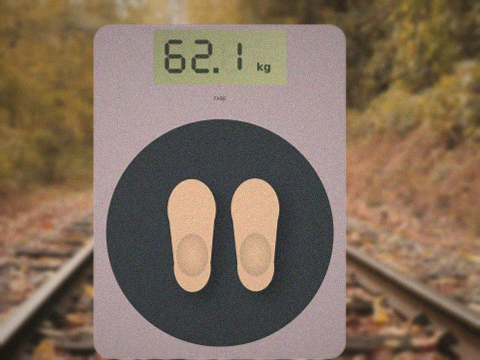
62.1 kg
